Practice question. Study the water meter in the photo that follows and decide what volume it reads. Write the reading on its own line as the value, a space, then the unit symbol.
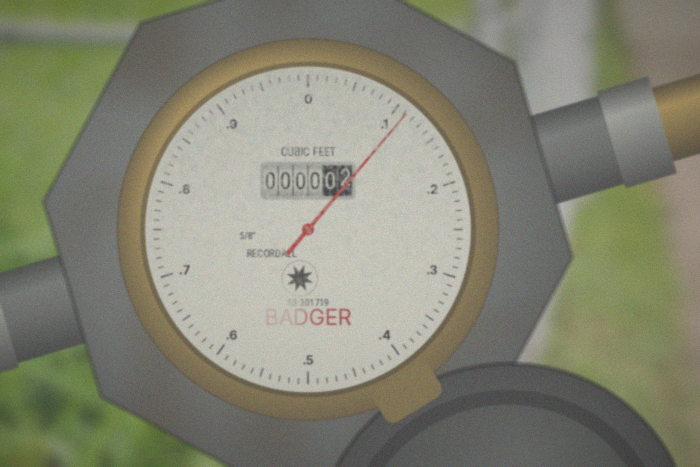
2.11 ft³
